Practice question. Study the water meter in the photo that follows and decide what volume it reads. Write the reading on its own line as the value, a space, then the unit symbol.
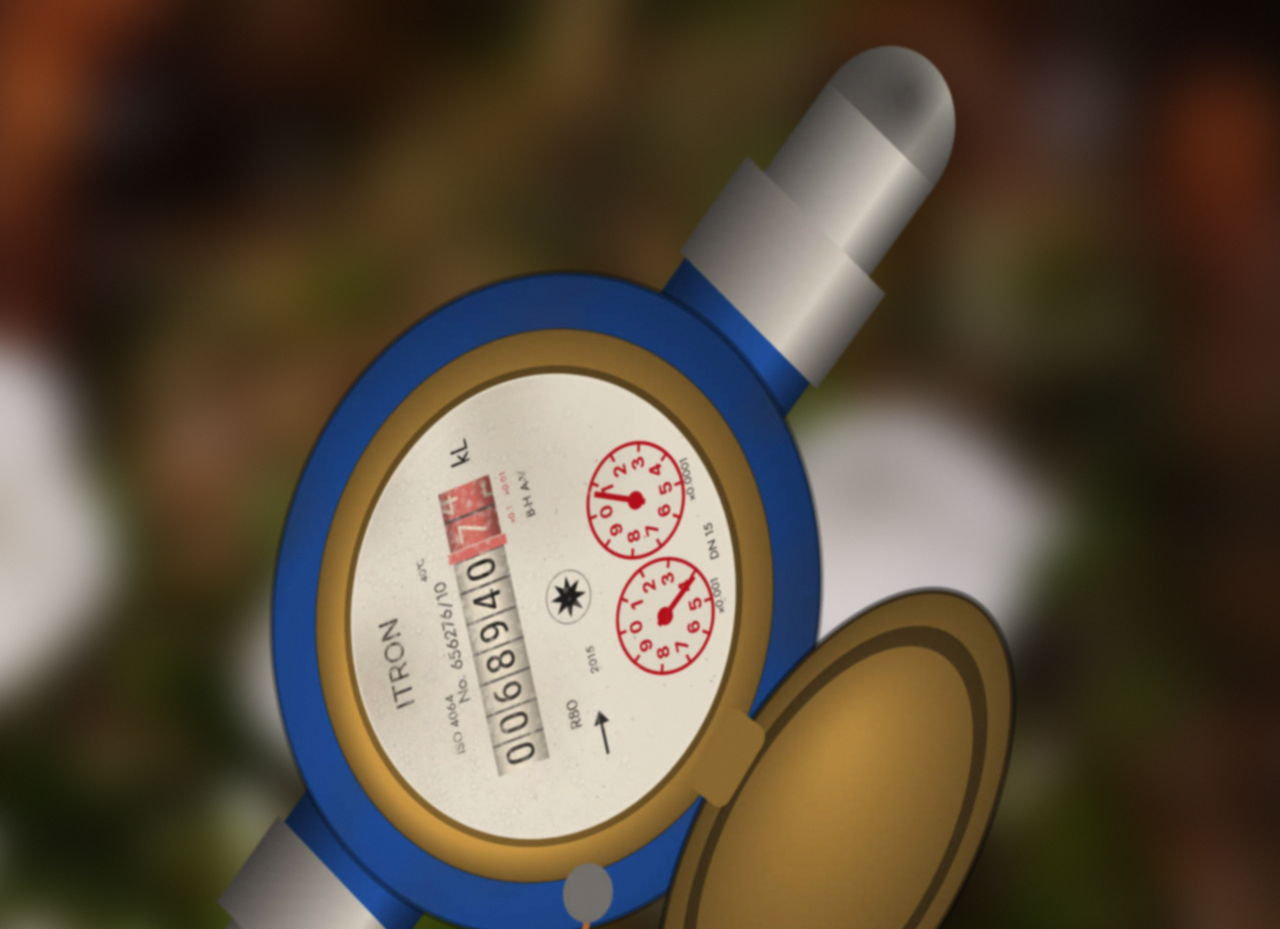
68940.7440 kL
